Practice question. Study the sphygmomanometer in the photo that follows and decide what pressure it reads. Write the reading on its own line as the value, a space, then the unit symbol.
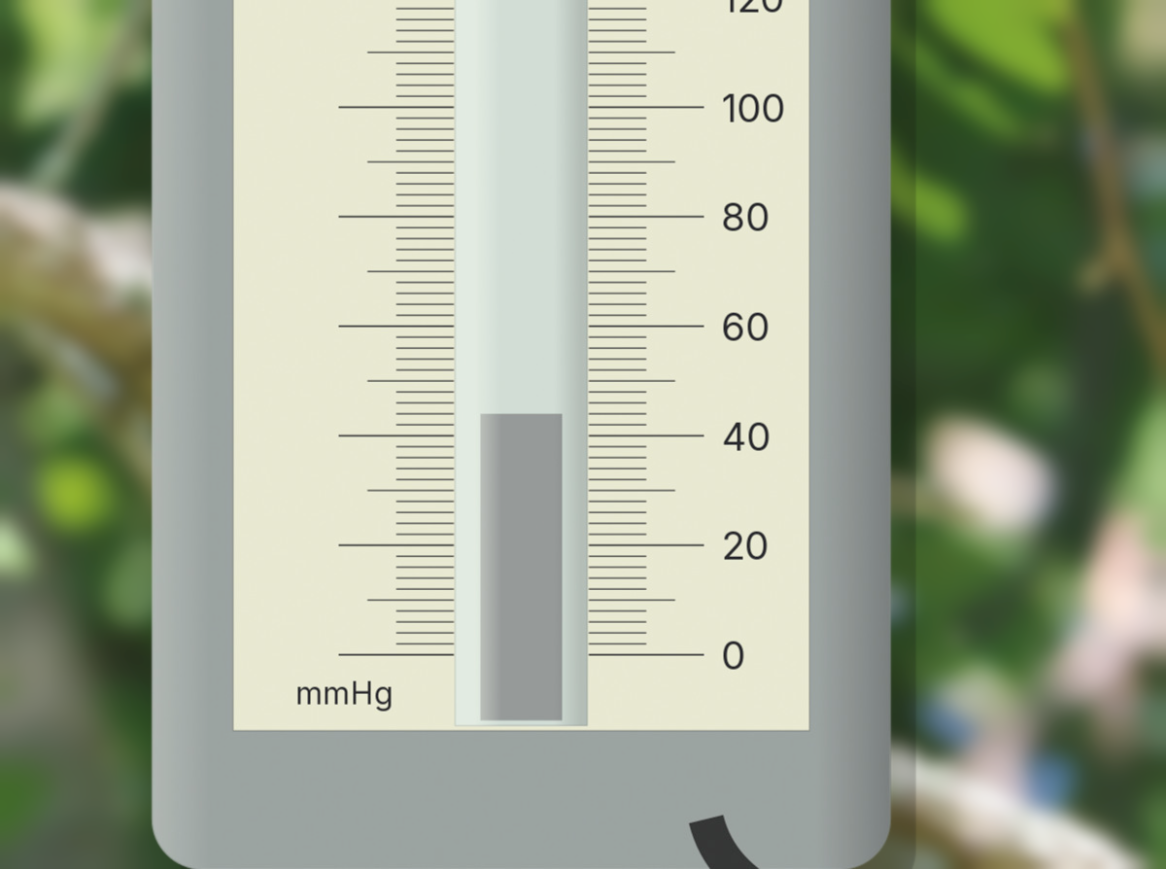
44 mmHg
